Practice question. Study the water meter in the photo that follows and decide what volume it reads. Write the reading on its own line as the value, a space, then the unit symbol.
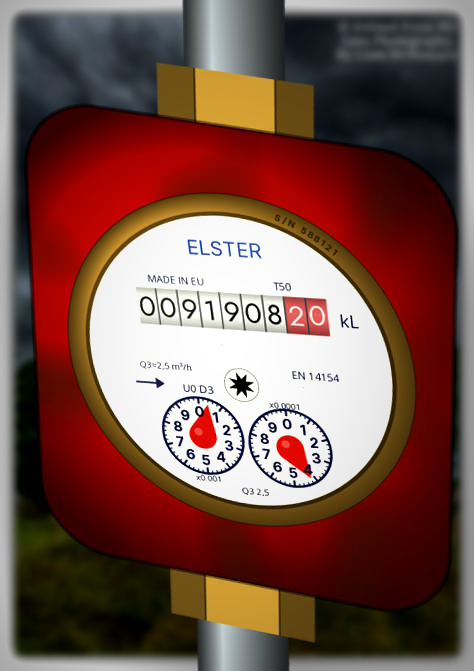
91908.2004 kL
